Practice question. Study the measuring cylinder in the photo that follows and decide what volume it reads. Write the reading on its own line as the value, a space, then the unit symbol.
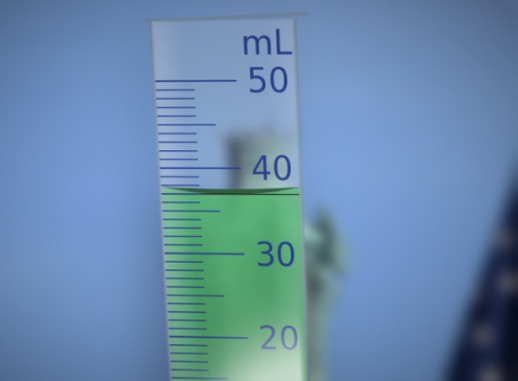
37 mL
